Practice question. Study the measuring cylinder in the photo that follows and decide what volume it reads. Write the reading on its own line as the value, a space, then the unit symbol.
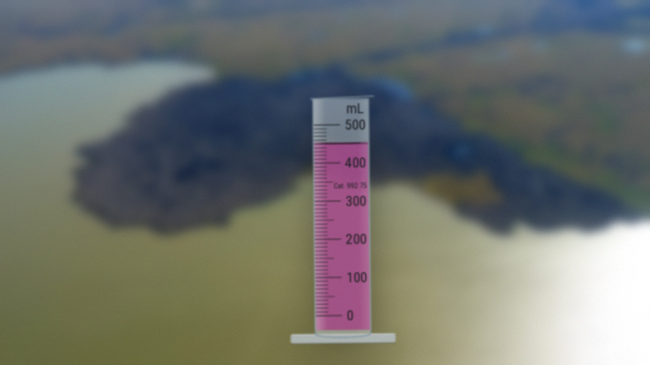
450 mL
